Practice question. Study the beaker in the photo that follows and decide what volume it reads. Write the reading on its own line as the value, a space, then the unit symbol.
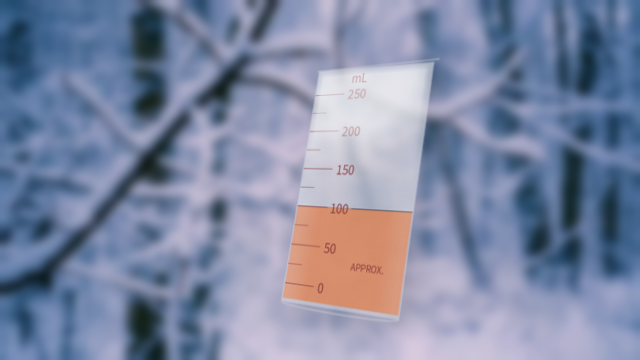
100 mL
